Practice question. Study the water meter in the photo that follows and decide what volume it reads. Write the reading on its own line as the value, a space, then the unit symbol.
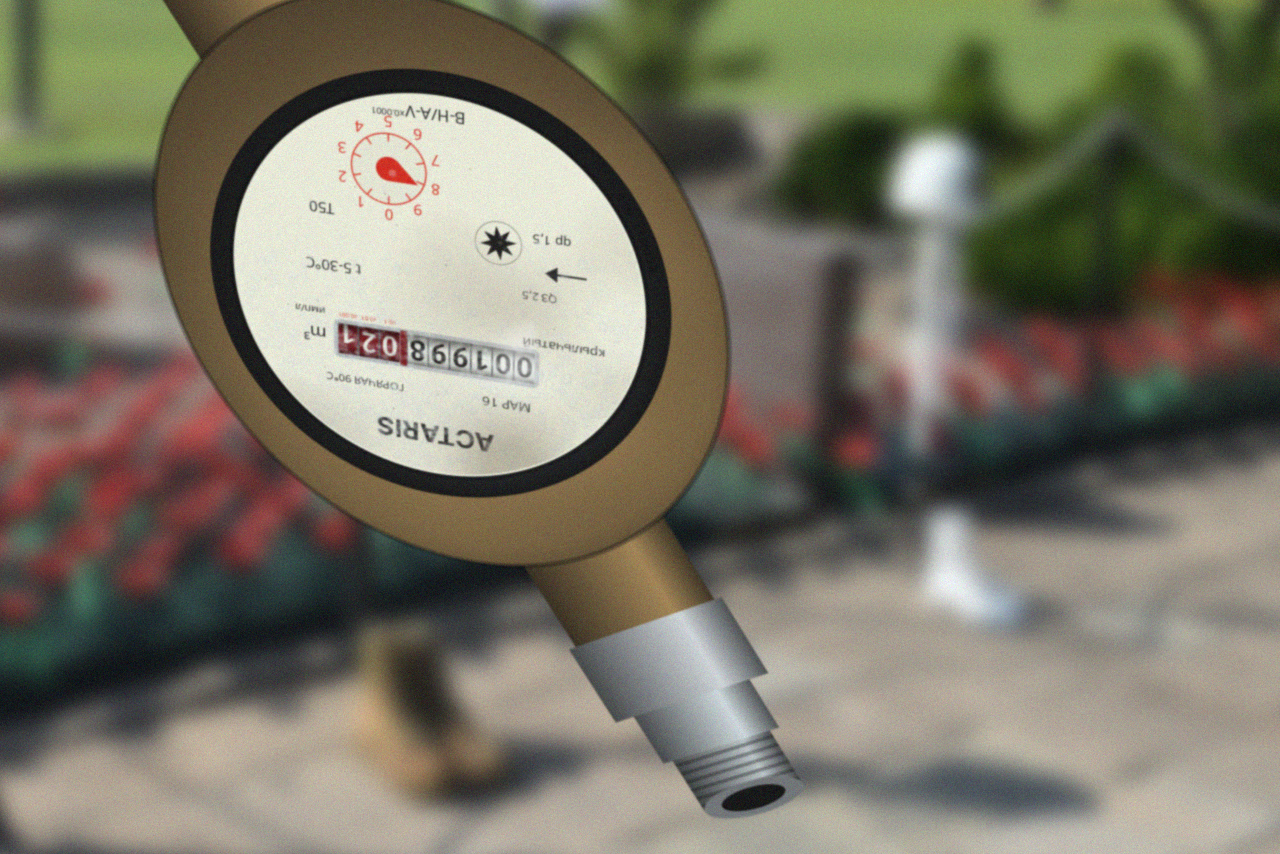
1998.0208 m³
